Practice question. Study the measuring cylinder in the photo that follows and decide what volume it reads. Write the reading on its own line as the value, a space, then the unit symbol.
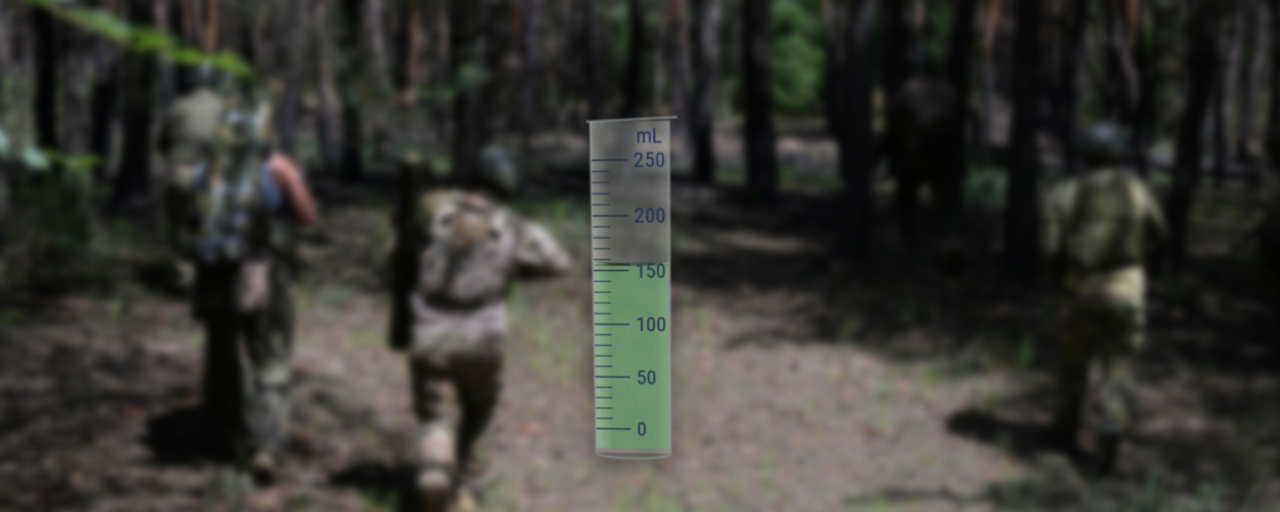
155 mL
